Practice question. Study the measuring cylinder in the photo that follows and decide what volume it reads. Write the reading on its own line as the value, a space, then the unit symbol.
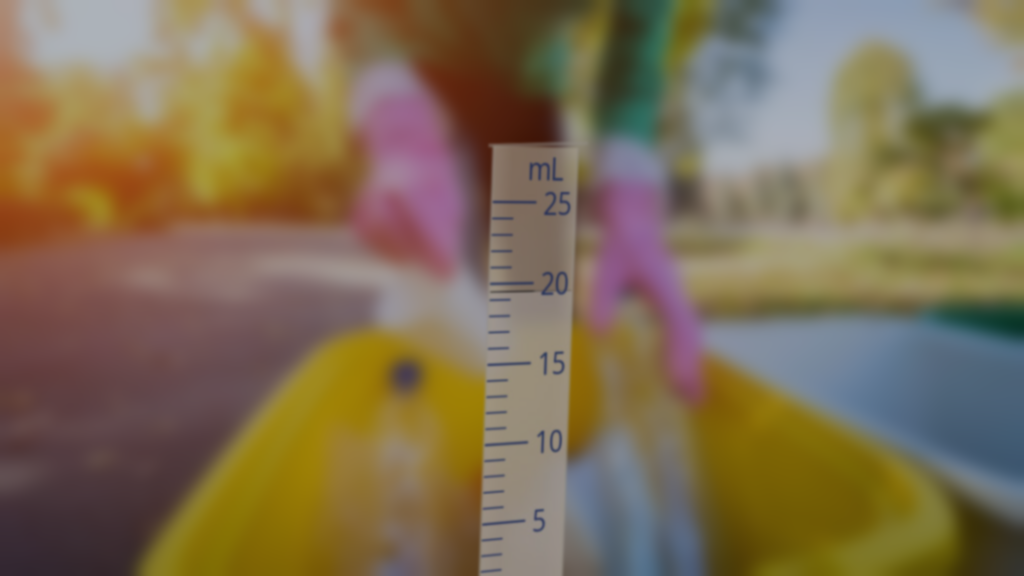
19.5 mL
